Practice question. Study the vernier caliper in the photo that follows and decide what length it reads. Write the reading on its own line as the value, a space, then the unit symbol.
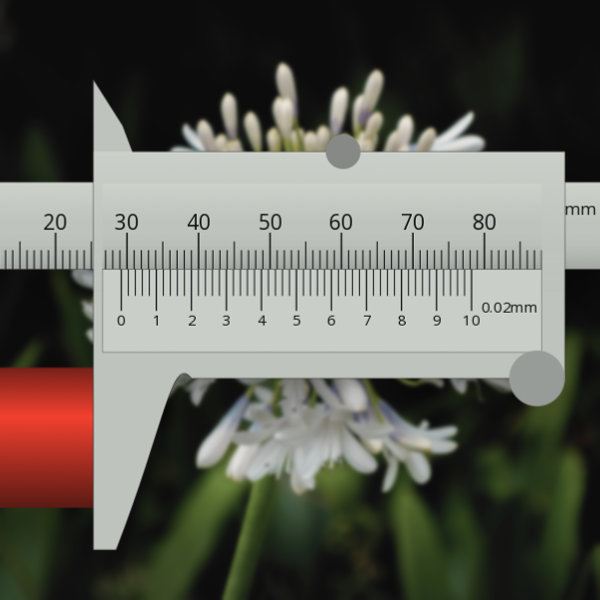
29.2 mm
